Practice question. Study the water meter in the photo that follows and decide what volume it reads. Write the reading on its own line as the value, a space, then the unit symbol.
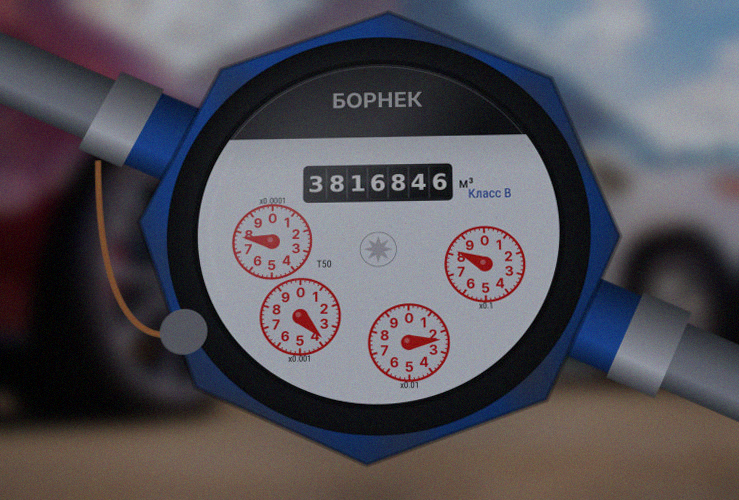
3816846.8237 m³
